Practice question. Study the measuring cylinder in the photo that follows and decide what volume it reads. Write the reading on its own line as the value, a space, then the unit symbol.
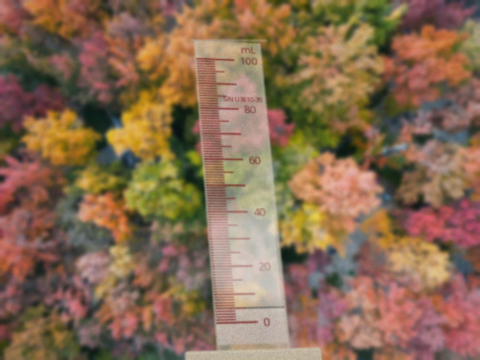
5 mL
